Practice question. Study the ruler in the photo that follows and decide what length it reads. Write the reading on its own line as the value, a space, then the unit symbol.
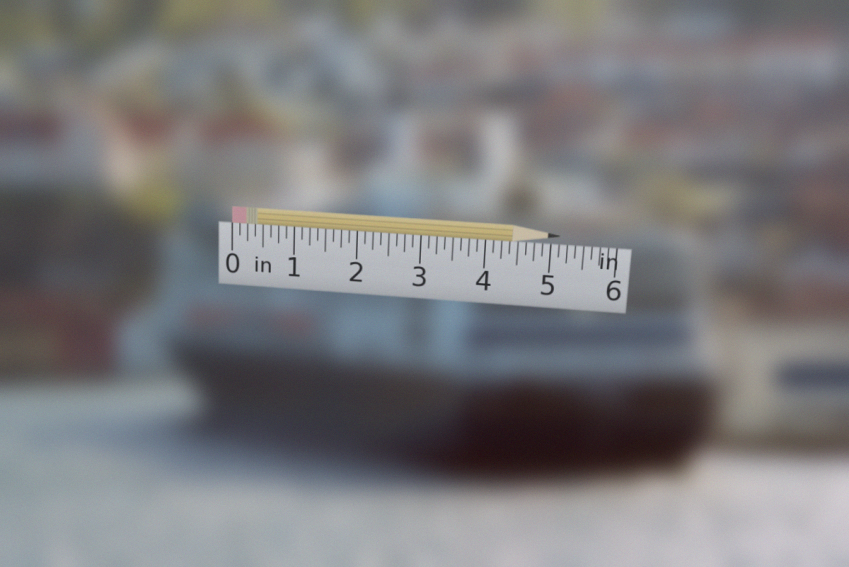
5.125 in
